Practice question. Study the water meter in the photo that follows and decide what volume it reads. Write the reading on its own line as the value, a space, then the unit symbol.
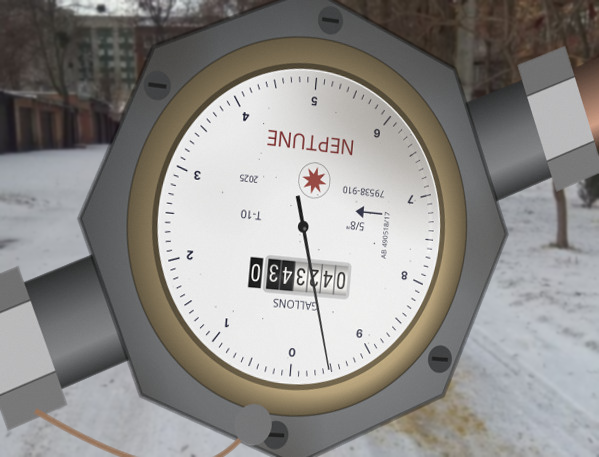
423429.5 gal
